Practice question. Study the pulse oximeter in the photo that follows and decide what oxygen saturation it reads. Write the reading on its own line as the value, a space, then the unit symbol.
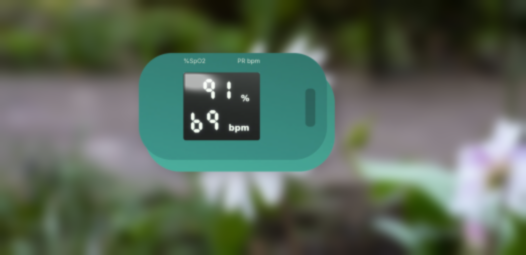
91 %
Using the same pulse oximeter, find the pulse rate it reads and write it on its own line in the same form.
69 bpm
